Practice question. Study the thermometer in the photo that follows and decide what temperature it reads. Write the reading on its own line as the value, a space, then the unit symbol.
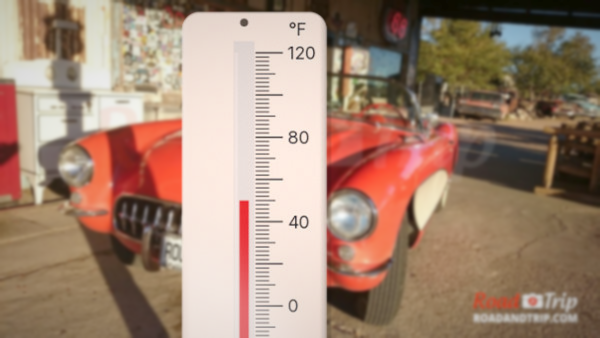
50 °F
